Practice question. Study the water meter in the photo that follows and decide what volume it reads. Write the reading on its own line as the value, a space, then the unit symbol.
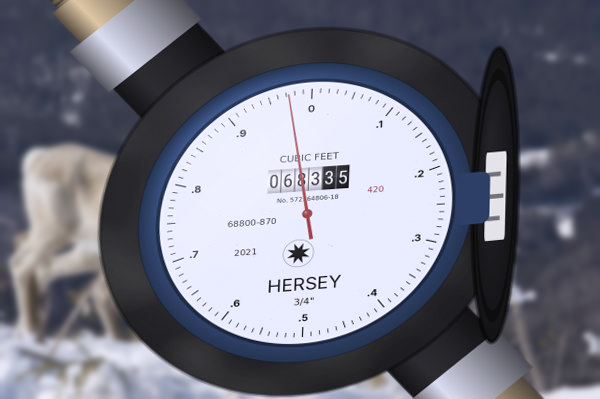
68334.97 ft³
